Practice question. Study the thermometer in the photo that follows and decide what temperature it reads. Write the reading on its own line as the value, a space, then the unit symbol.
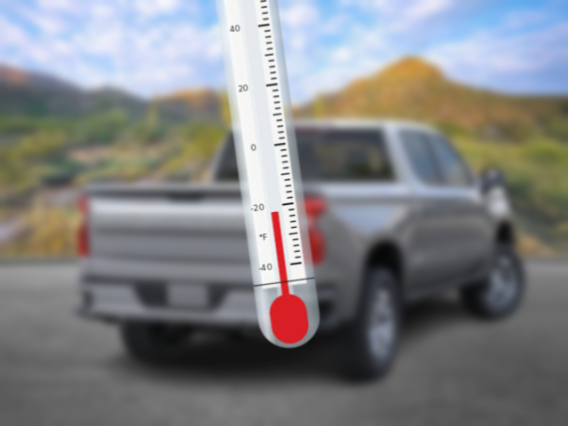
-22 °F
